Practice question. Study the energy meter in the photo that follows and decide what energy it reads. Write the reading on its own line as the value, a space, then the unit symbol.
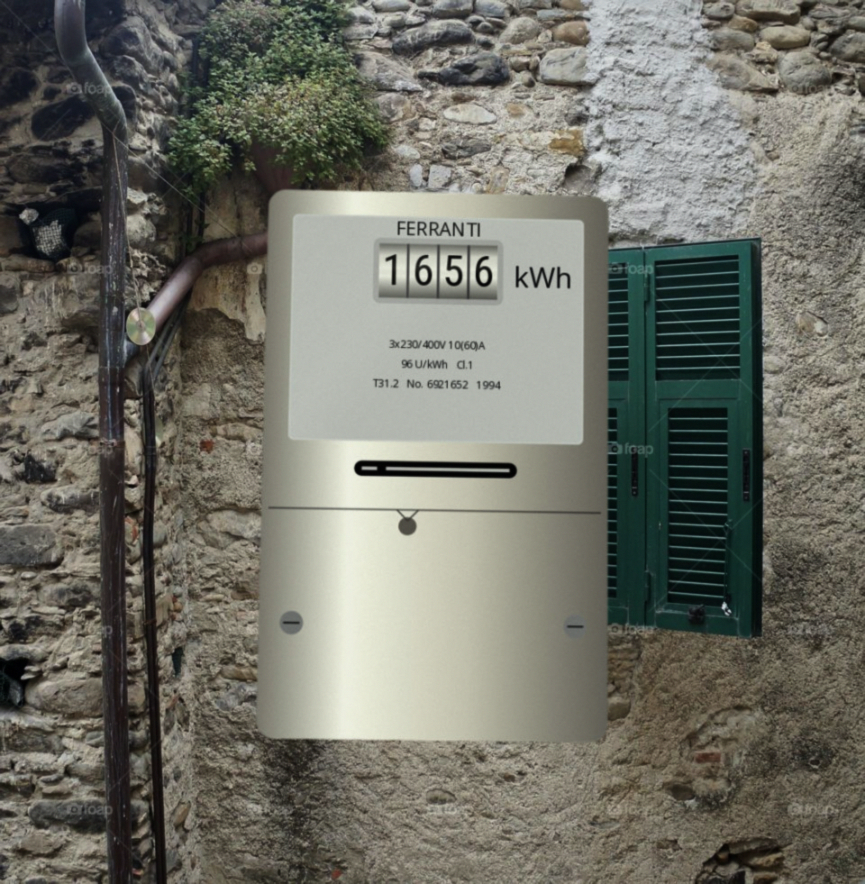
1656 kWh
